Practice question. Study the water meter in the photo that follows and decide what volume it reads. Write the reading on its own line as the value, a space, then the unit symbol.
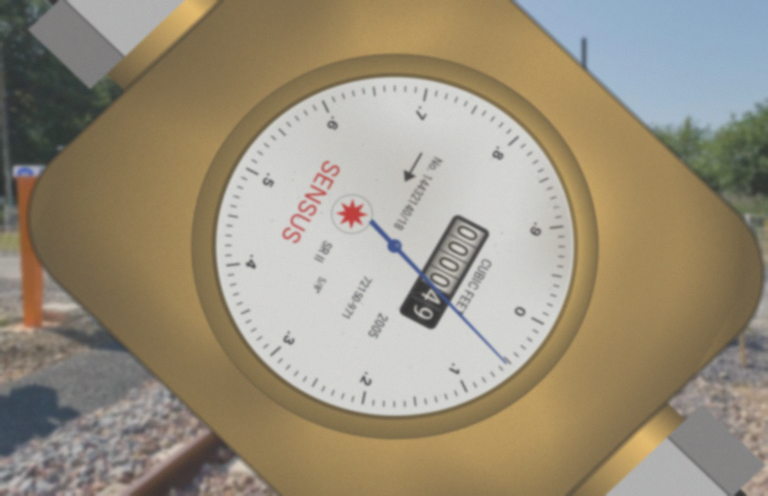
49.05 ft³
